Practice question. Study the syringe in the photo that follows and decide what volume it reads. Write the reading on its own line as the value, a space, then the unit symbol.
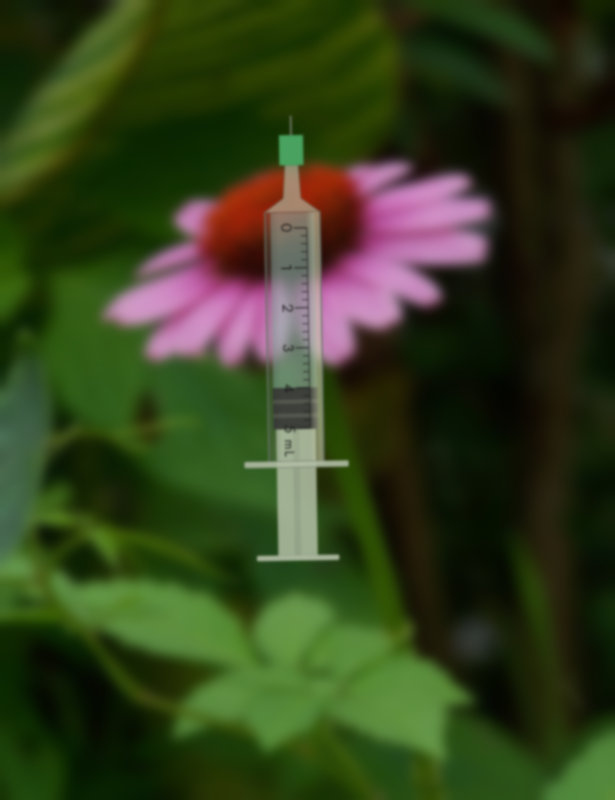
4 mL
